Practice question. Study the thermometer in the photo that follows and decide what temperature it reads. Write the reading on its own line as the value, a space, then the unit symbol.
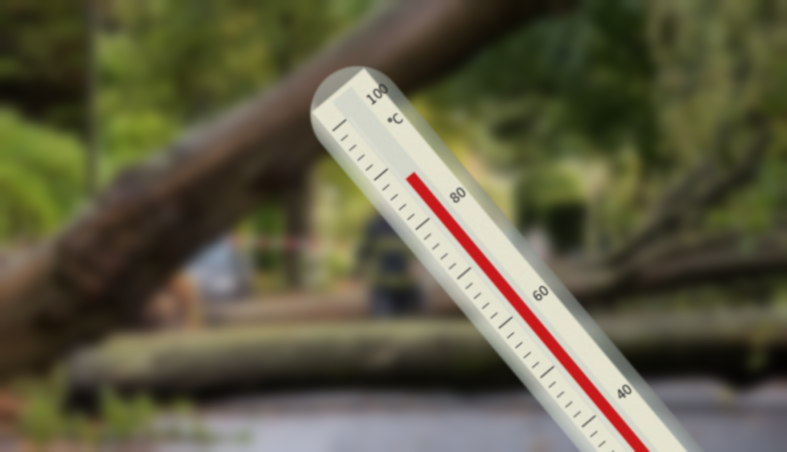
87 °C
